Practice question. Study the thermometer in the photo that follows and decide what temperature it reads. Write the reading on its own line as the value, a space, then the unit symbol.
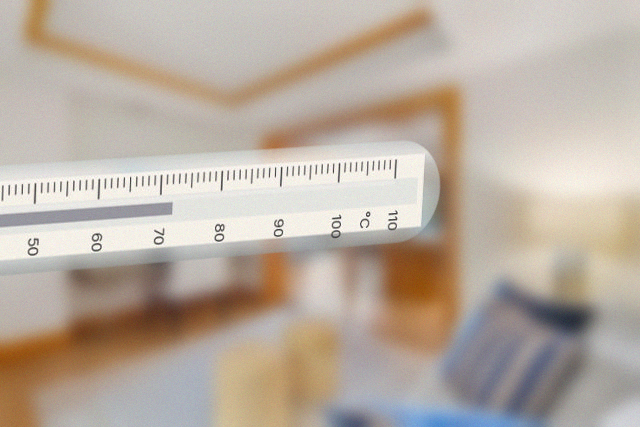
72 °C
